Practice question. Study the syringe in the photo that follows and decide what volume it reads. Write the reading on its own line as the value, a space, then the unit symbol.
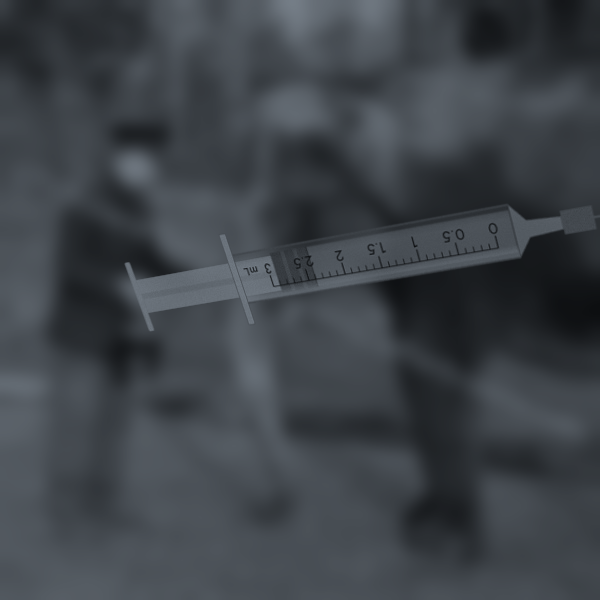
2.4 mL
